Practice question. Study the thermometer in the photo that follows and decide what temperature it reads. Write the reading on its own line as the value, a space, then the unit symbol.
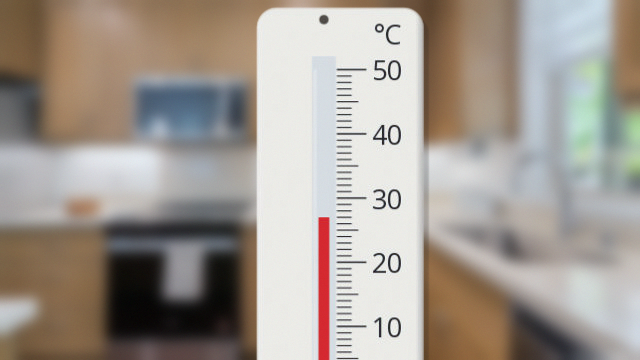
27 °C
